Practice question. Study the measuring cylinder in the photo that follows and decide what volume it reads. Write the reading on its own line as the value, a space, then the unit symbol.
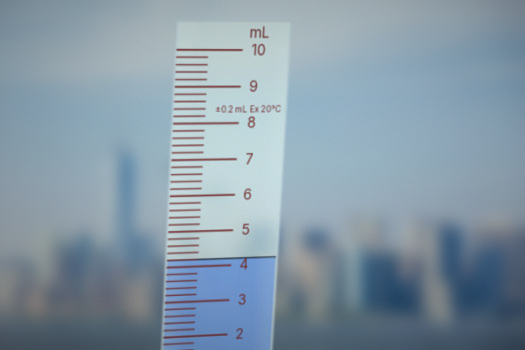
4.2 mL
